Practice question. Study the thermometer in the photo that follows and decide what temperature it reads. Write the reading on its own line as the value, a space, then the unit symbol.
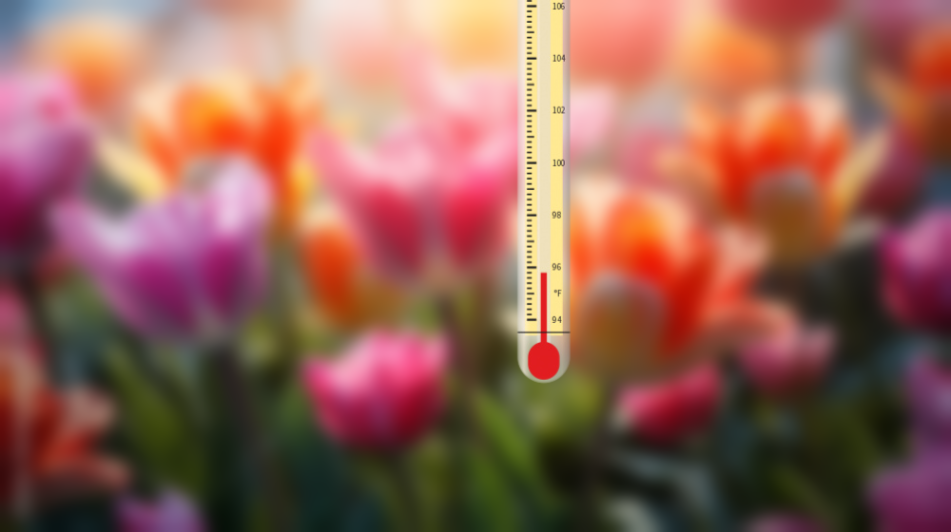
95.8 °F
